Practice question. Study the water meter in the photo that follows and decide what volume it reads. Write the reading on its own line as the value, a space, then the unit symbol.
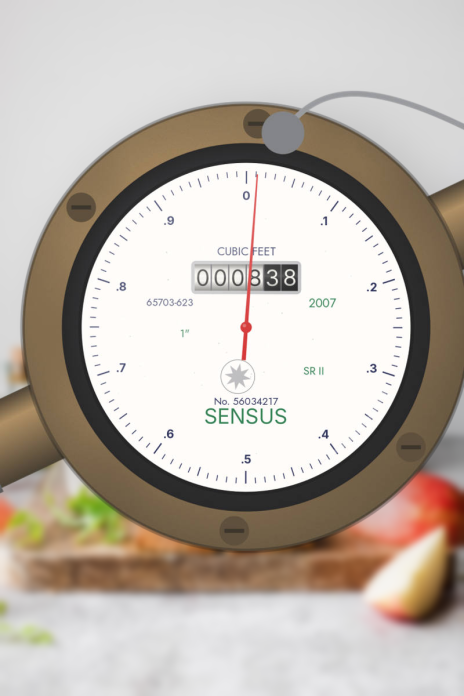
838.01 ft³
